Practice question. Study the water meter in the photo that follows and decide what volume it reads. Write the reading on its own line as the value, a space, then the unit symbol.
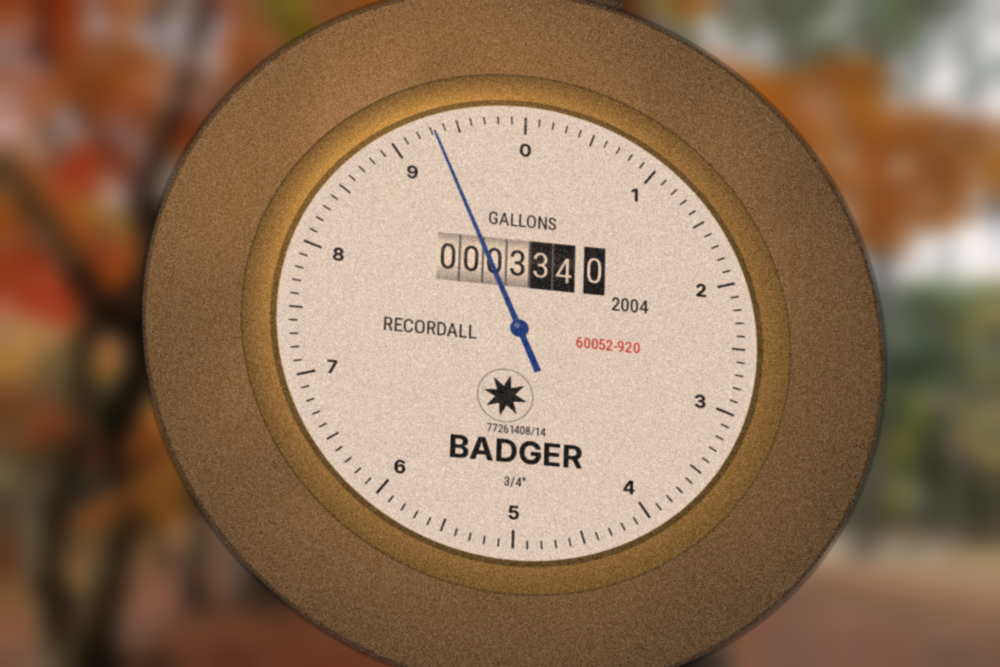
3339.3 gal
